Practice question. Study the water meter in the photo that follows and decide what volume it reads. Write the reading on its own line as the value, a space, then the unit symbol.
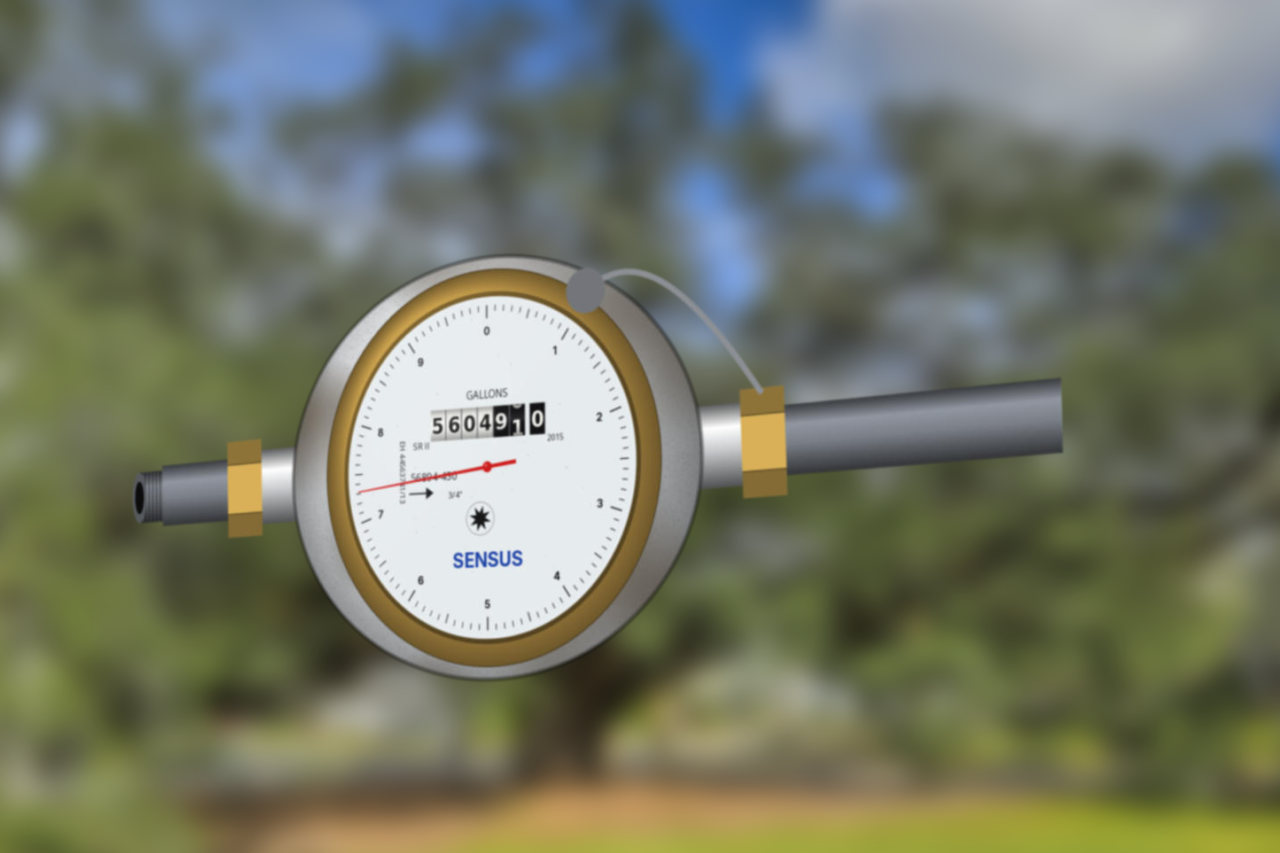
5604907.3 gal
